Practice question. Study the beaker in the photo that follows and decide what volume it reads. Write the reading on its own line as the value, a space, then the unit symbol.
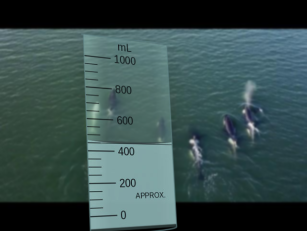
450 mL
